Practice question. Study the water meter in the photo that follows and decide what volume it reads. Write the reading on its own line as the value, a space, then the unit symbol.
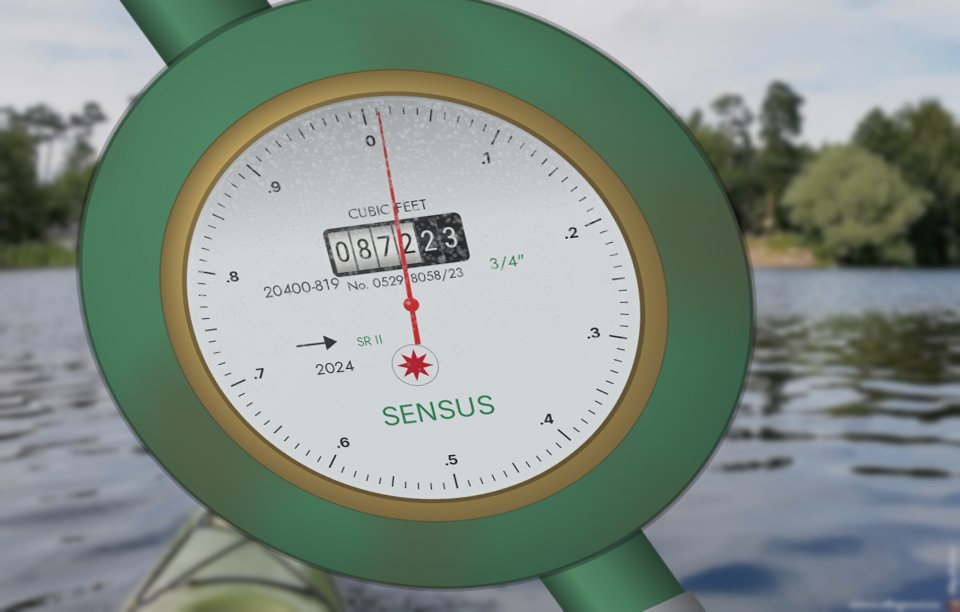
87223.01 ft³
